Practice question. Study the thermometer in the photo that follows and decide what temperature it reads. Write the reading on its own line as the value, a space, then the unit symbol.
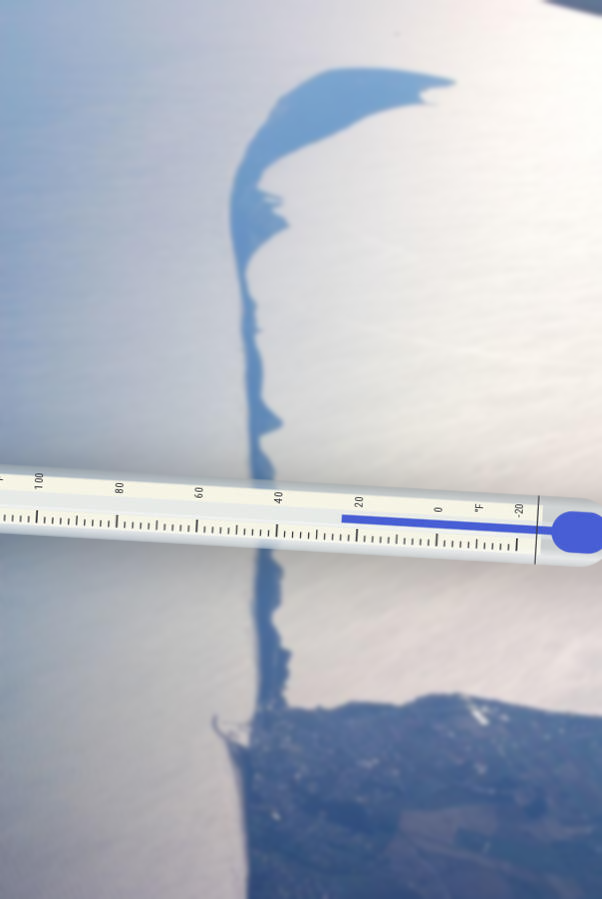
24 °F
